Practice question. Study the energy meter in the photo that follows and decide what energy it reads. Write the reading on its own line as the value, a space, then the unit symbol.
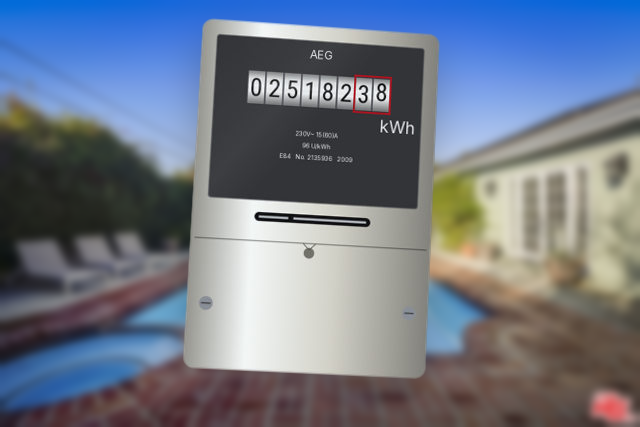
25182.38 kWh
